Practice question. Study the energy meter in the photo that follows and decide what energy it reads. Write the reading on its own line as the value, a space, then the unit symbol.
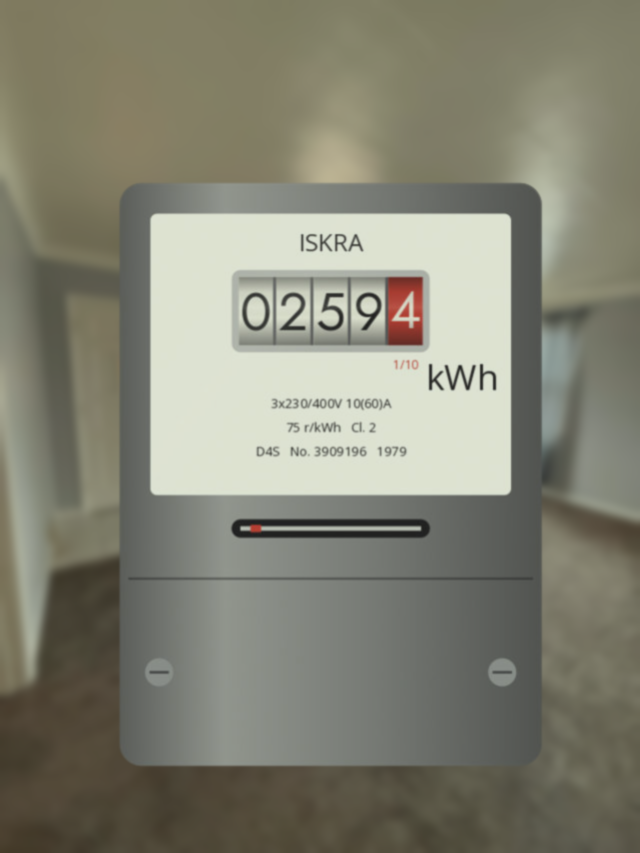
259.4 kWh
